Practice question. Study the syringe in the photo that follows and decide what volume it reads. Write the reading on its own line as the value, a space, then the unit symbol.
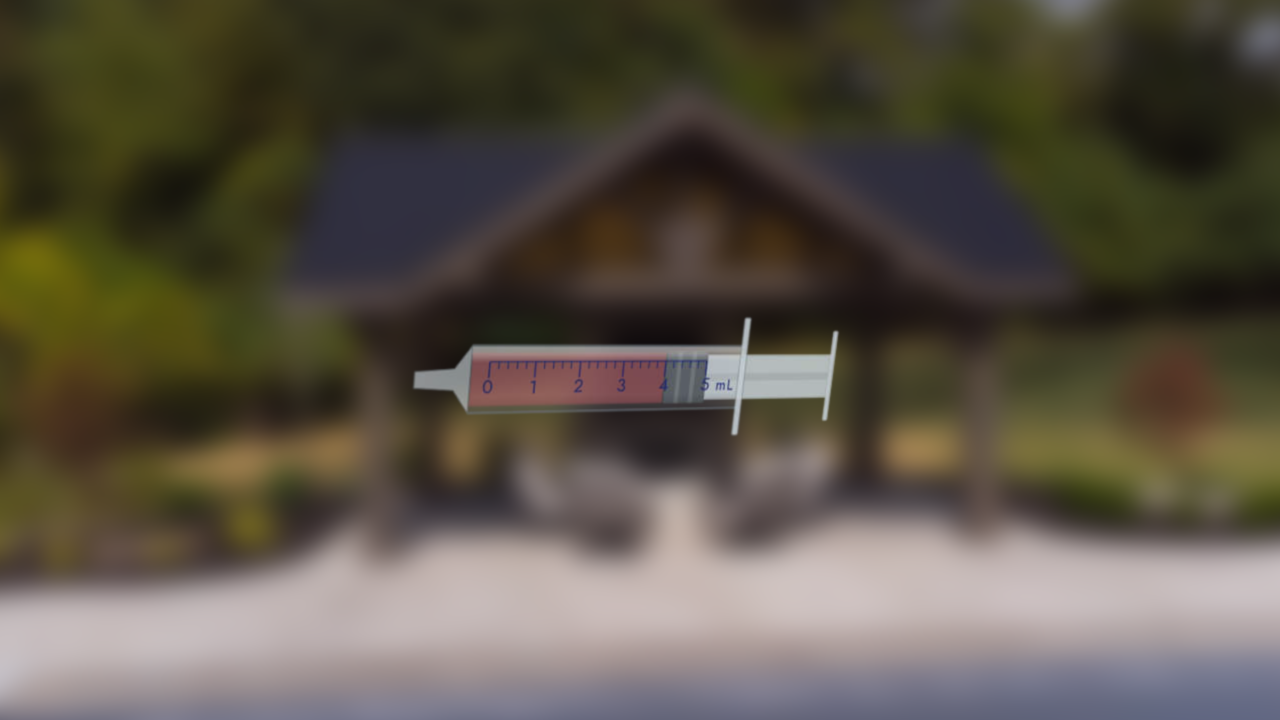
4 mL
